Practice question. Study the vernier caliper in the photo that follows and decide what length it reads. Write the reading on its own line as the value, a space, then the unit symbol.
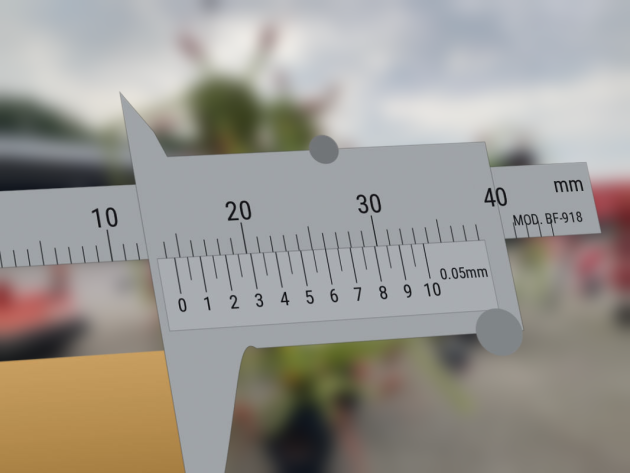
14.6 mm
